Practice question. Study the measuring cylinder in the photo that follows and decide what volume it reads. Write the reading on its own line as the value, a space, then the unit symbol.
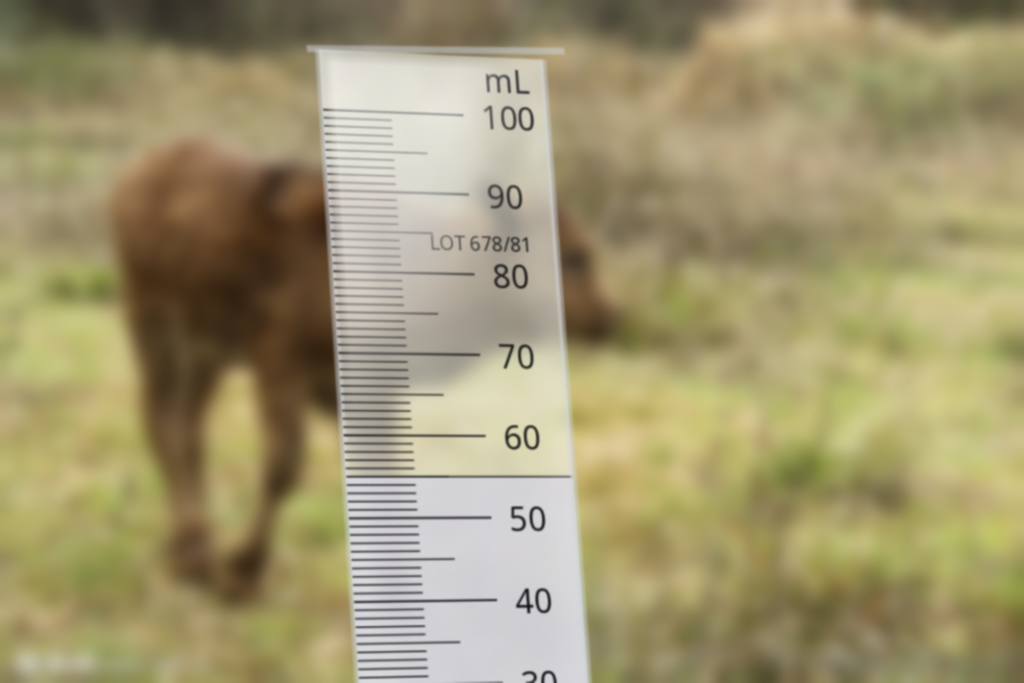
55 mL
